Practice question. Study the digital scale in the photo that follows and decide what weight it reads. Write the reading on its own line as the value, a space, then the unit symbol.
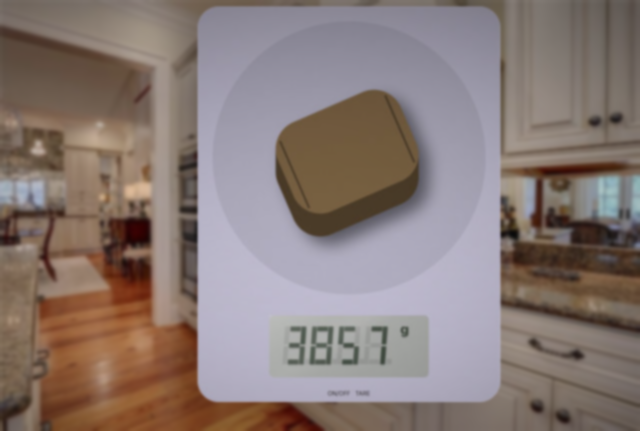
3857 g
